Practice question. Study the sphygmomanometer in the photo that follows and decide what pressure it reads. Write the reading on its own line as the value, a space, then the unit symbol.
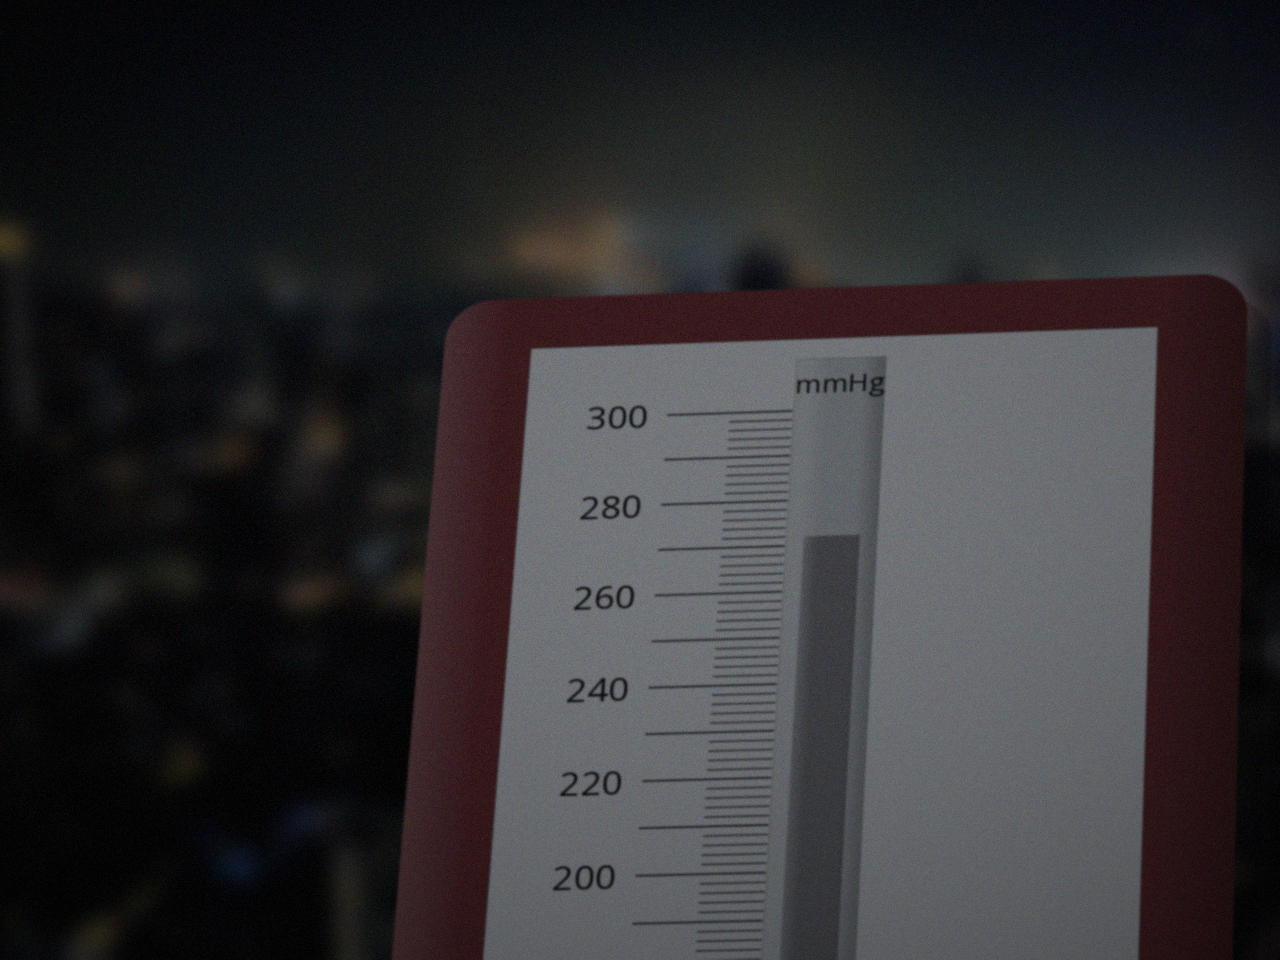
272 mmHg
